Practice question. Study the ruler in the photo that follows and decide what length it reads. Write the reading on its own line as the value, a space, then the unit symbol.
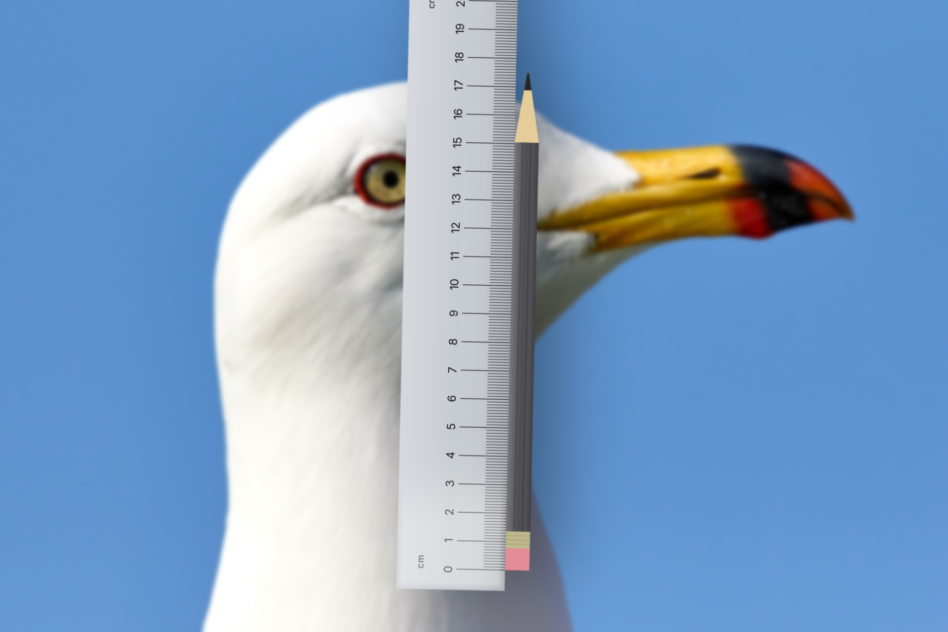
17.5 cm
